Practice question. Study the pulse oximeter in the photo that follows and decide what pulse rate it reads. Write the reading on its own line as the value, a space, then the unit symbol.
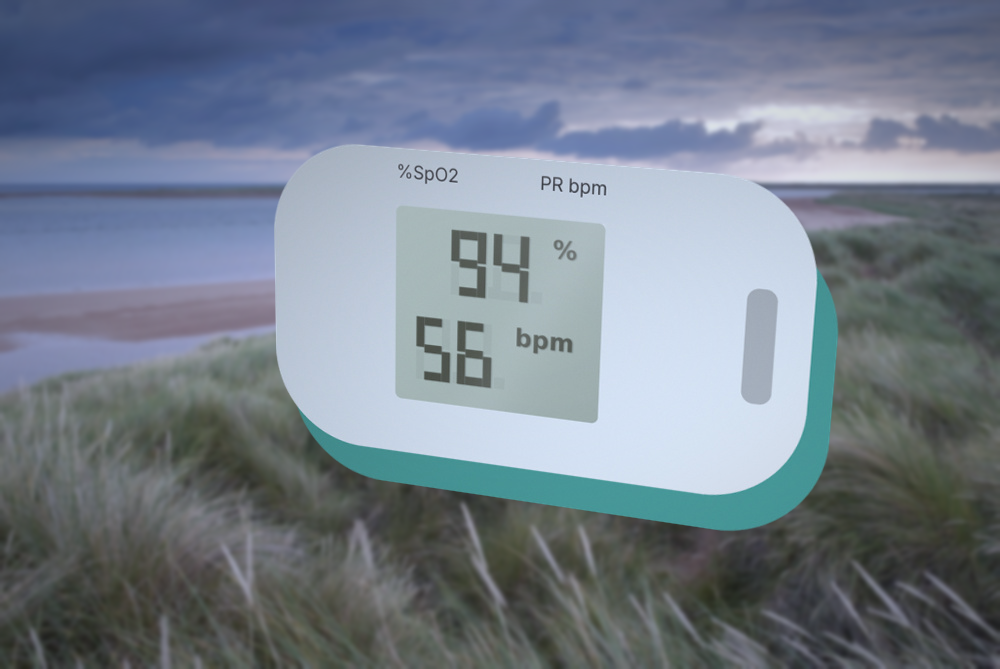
56 bpm
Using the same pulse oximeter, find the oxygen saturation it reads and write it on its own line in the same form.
94 %
